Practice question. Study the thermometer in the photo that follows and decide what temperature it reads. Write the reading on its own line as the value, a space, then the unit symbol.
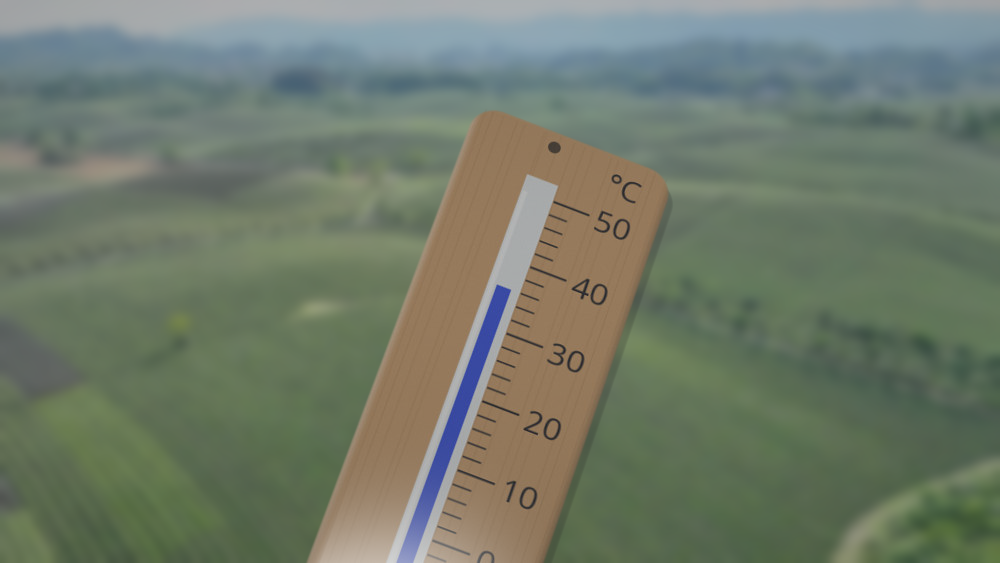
36 °C
